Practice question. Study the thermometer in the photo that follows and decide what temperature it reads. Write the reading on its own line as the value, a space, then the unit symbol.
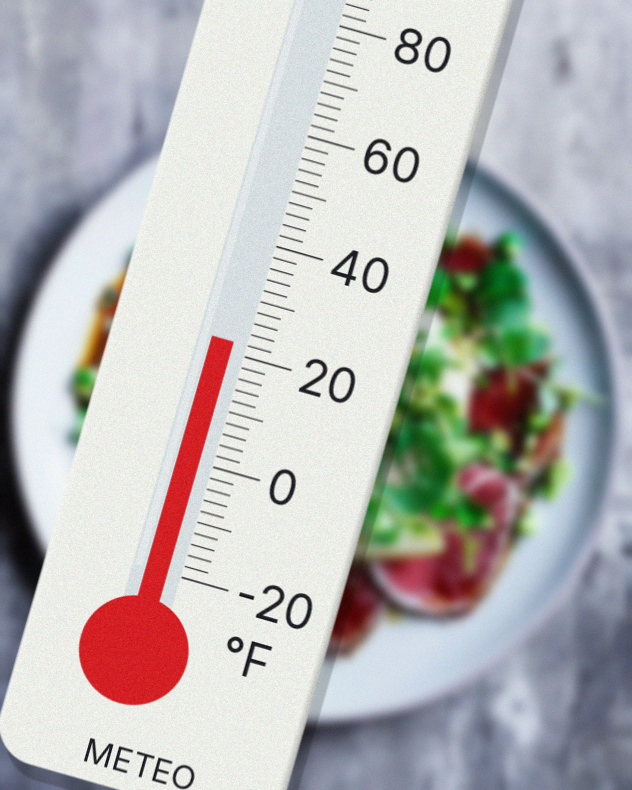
22 °F
